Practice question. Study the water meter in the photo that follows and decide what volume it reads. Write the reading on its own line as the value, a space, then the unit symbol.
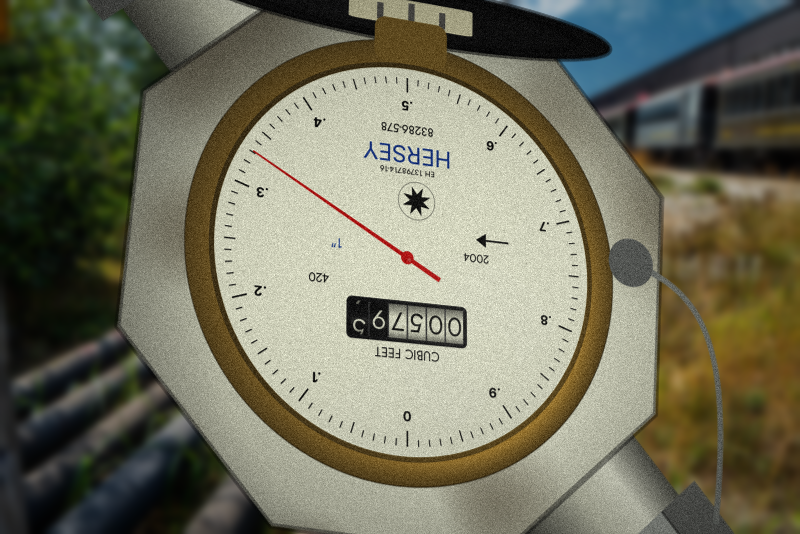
5795.33 ft³
